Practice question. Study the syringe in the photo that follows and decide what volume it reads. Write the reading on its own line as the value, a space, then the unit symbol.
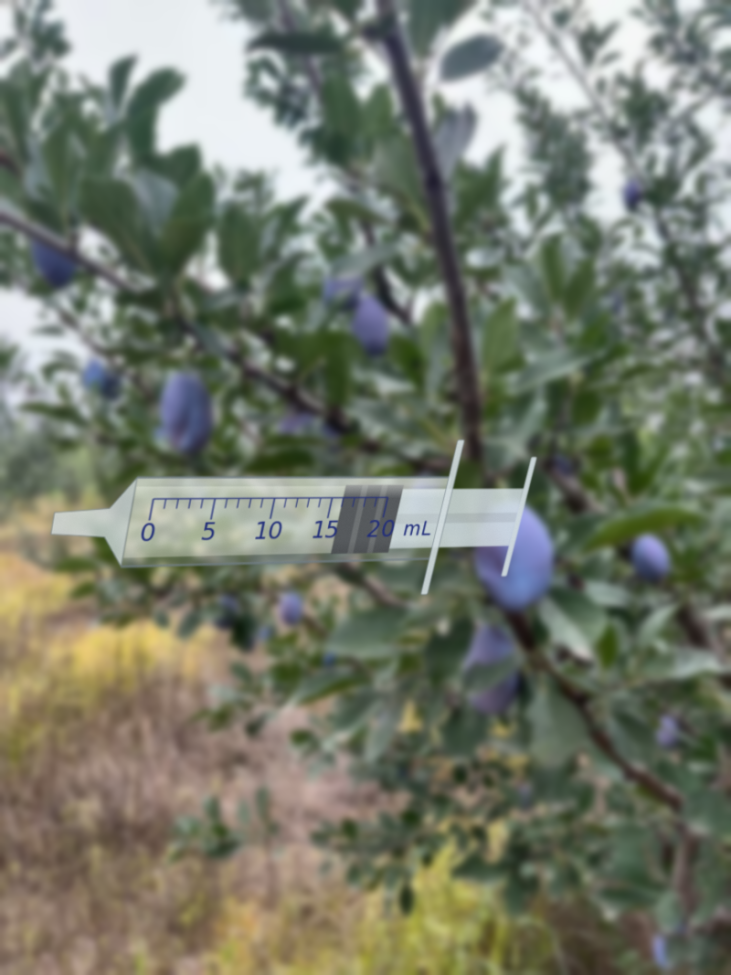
16 mL
